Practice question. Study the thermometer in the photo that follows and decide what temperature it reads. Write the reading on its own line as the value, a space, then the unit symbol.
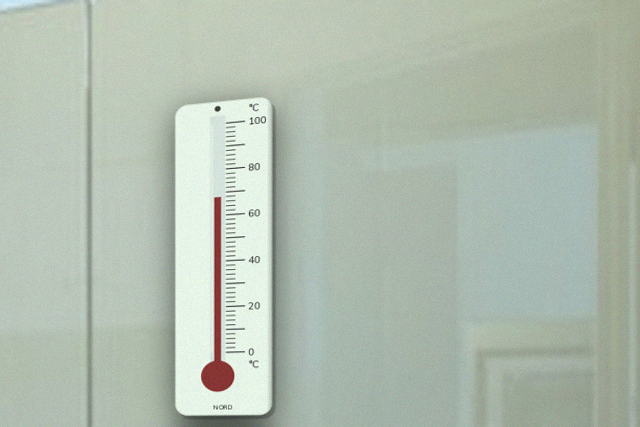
68 °C
